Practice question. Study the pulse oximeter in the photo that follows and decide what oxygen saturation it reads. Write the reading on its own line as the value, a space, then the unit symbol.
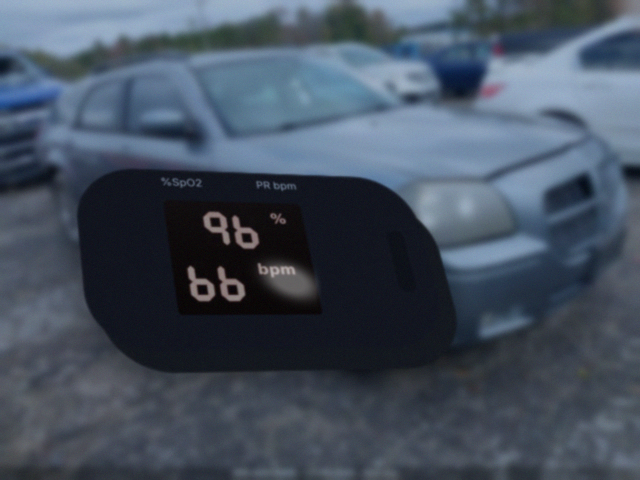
96 %
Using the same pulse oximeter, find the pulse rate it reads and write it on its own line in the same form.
66 bpm
